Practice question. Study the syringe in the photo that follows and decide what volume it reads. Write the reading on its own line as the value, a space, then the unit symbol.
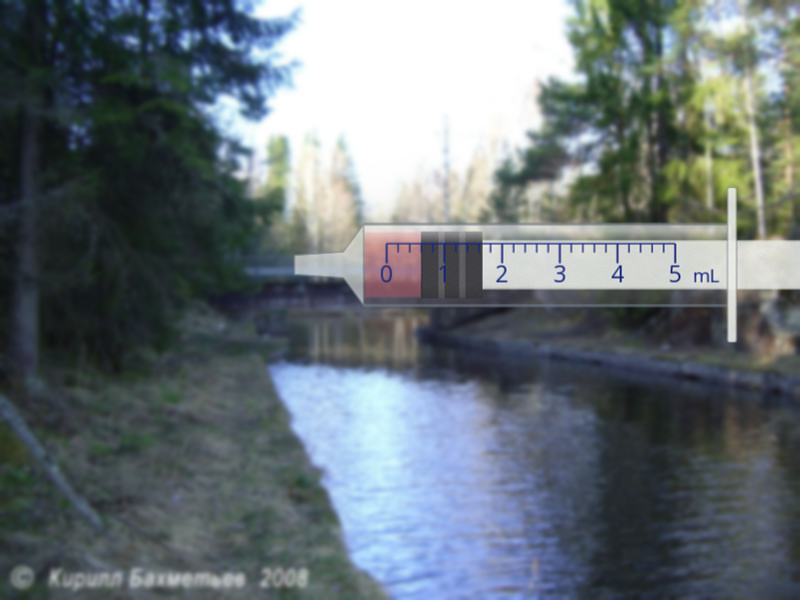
0.6 mL
